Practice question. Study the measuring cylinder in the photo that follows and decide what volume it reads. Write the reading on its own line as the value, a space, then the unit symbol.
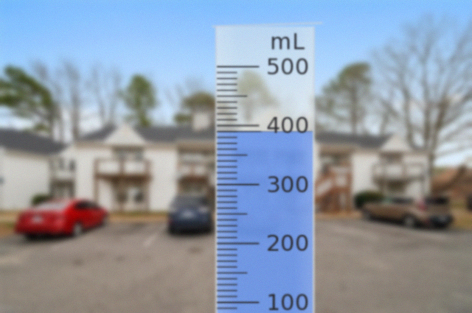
390 mL
